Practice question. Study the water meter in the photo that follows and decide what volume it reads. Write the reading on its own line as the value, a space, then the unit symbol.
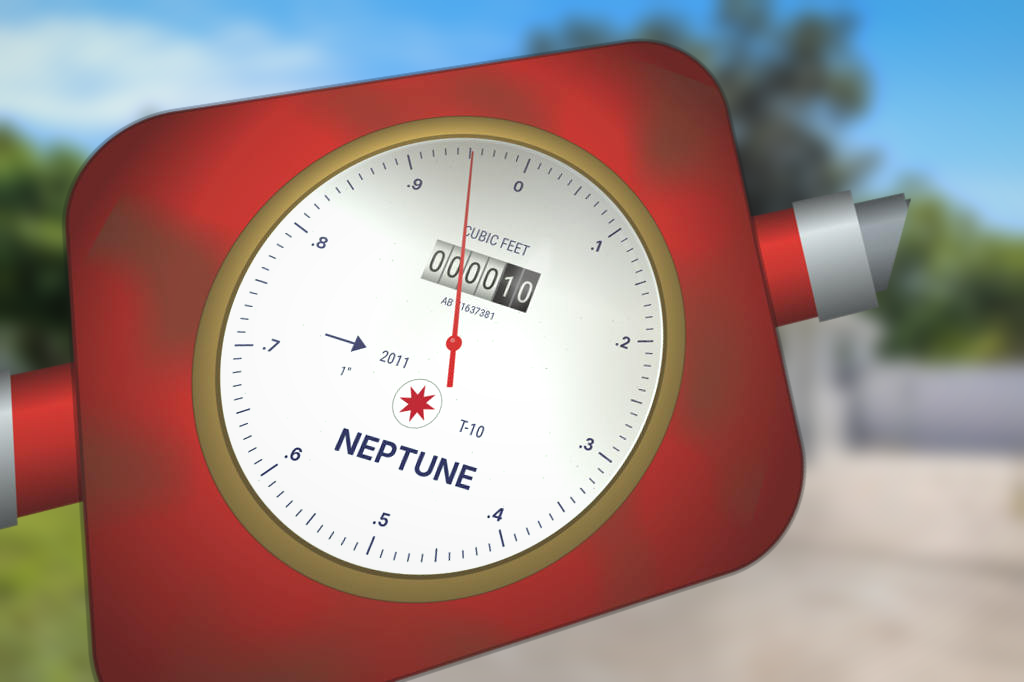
9.95 ft³
